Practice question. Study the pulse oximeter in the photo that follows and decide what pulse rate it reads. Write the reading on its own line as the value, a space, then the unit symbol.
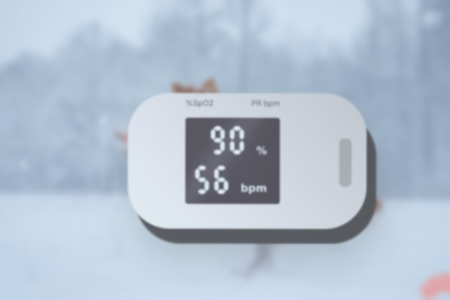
56 bpm
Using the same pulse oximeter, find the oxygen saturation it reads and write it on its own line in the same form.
90 %
